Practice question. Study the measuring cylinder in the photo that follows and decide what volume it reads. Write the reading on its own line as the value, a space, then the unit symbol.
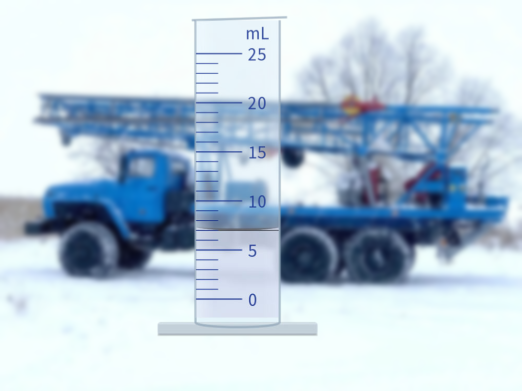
7 mL
